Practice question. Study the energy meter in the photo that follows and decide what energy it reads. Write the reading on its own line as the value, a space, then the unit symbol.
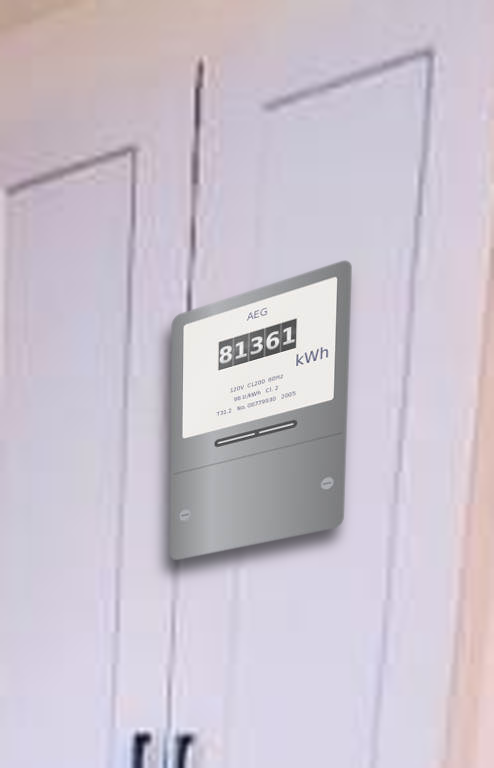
81361 kWh
